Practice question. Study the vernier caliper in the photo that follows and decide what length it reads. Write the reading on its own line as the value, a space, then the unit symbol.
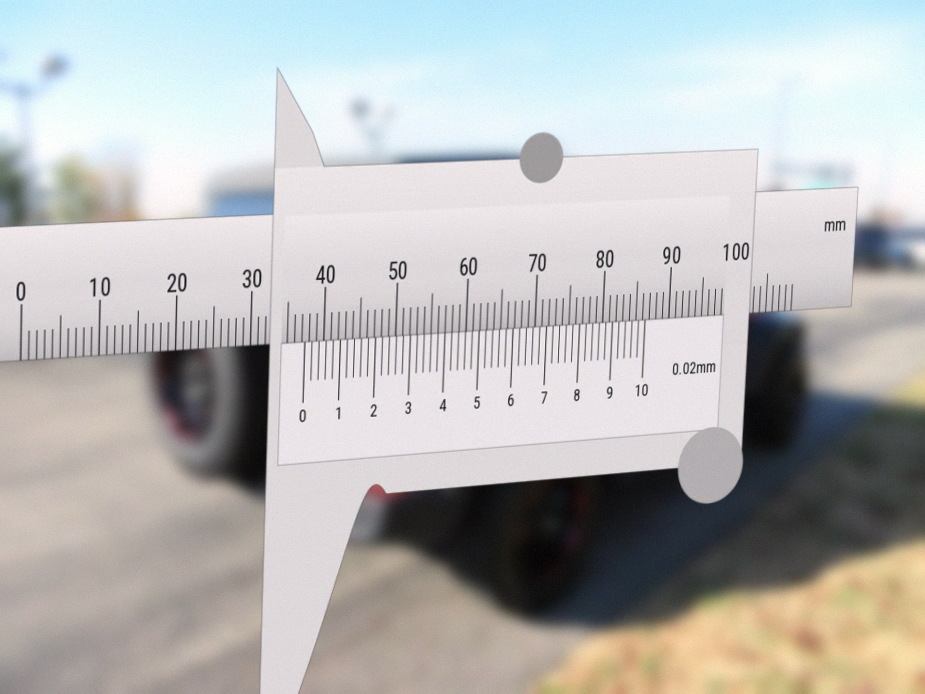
37.4 mm
